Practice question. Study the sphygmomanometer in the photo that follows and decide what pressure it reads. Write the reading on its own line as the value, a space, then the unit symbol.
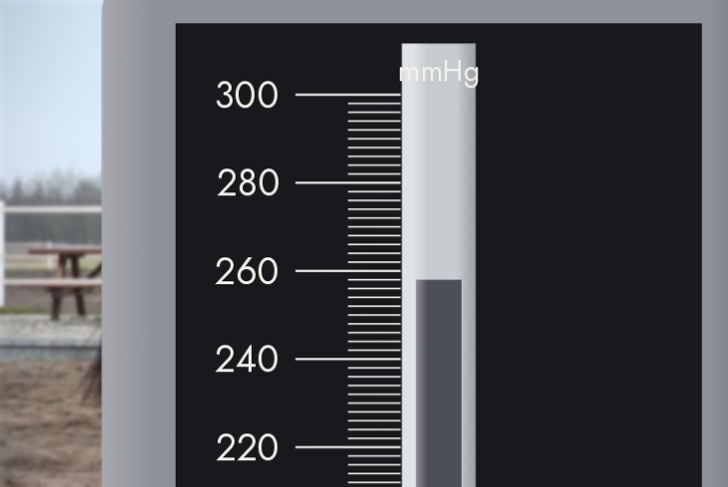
258 mmHg
